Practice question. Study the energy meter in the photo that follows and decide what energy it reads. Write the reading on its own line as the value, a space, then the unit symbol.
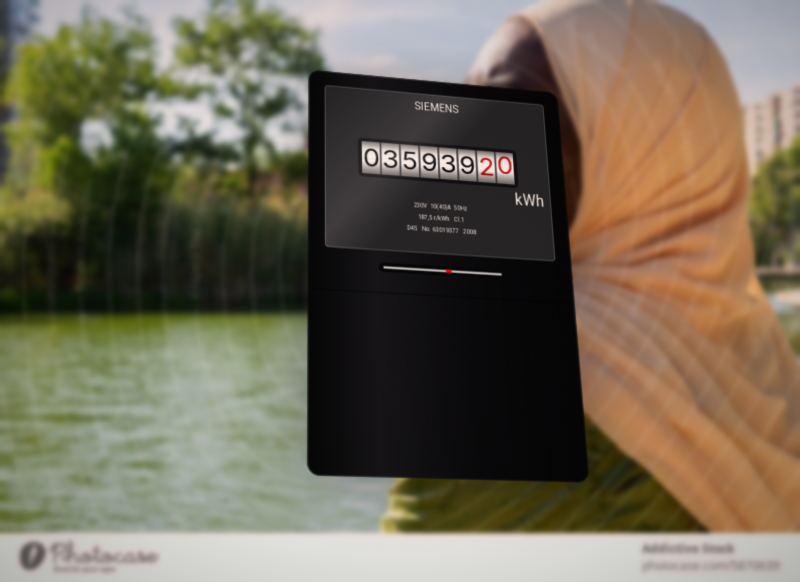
35939.20 kWh
